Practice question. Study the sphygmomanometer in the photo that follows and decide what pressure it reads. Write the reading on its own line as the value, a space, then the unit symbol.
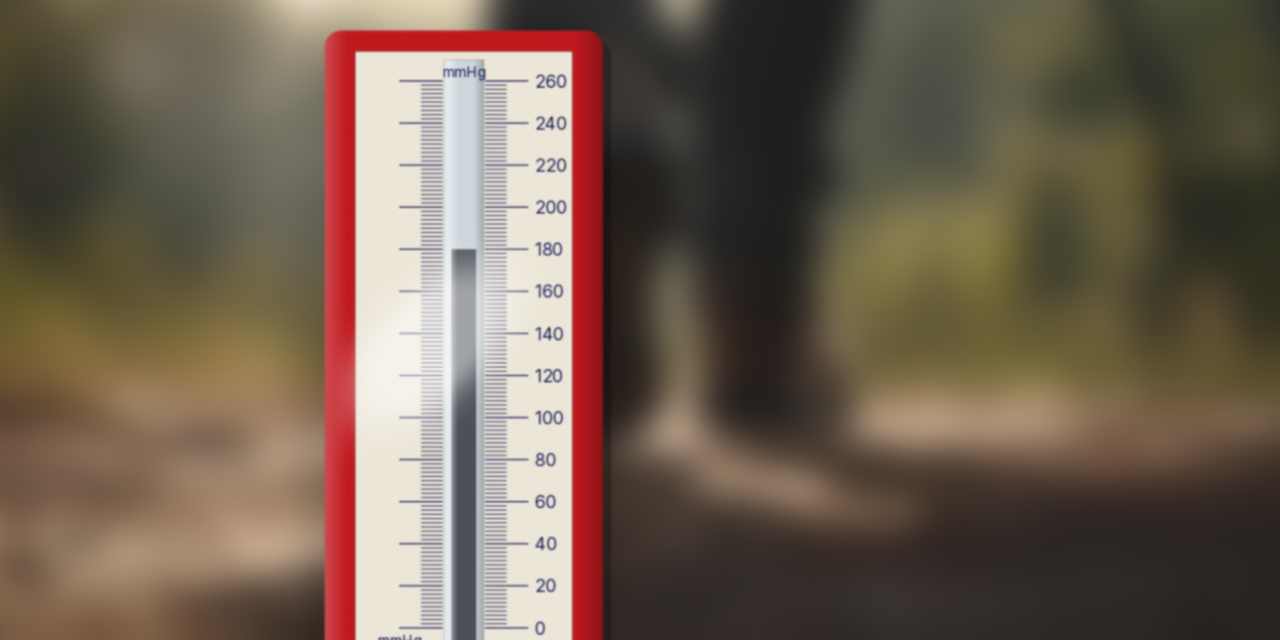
180 mmHg
